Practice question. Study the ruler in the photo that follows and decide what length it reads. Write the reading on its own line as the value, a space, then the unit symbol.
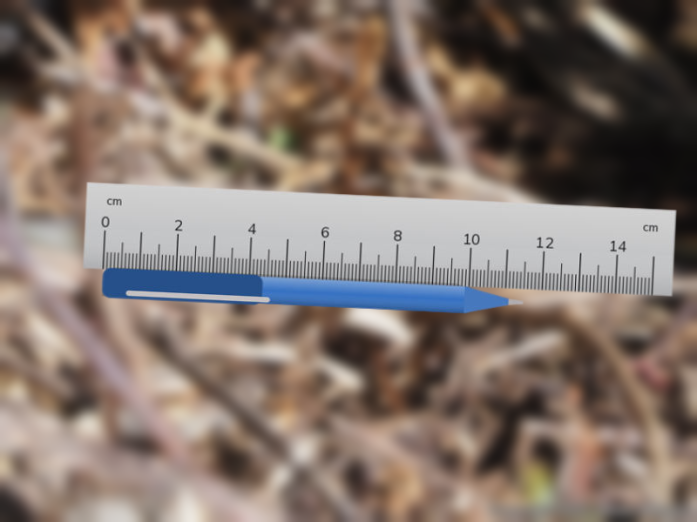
11.5 cm
